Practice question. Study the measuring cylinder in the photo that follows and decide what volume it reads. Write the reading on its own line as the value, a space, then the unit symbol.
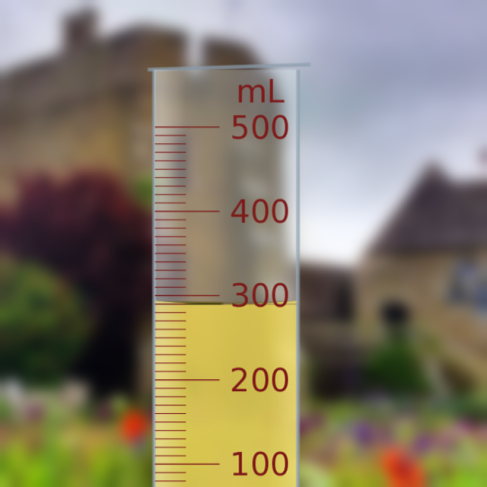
290 mL
